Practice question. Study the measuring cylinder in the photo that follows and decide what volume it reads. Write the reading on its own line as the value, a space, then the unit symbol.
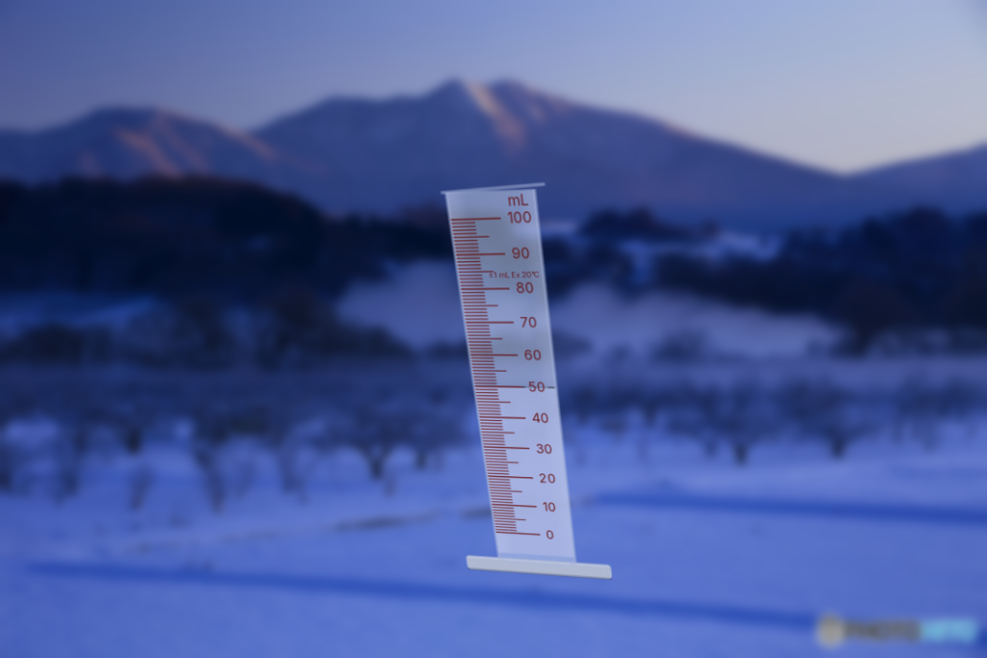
50 mL
